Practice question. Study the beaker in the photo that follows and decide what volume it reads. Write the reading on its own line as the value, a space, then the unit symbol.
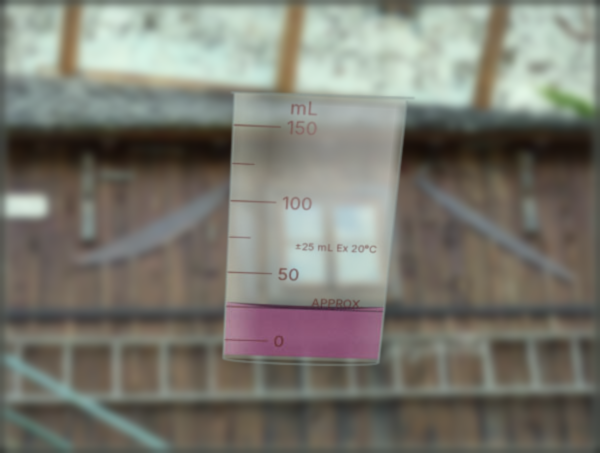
25 mL
